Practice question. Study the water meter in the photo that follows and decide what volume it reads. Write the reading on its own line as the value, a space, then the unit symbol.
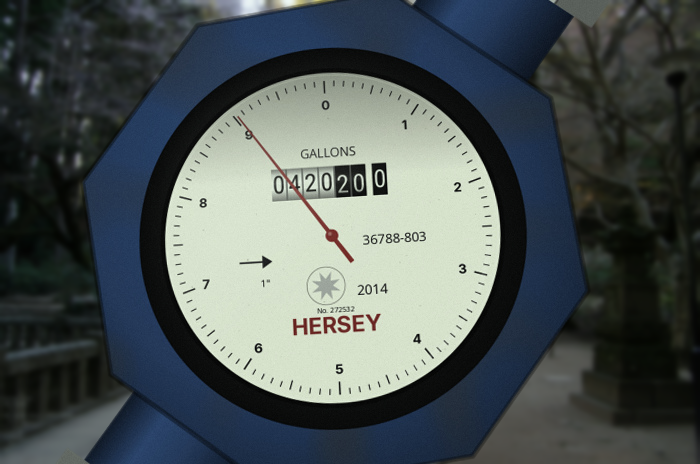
420199.0 gal
